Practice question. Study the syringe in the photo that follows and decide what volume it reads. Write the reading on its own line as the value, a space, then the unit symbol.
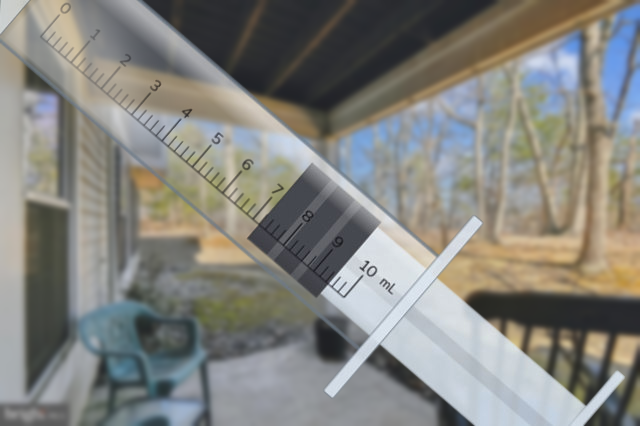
7.2 mL
